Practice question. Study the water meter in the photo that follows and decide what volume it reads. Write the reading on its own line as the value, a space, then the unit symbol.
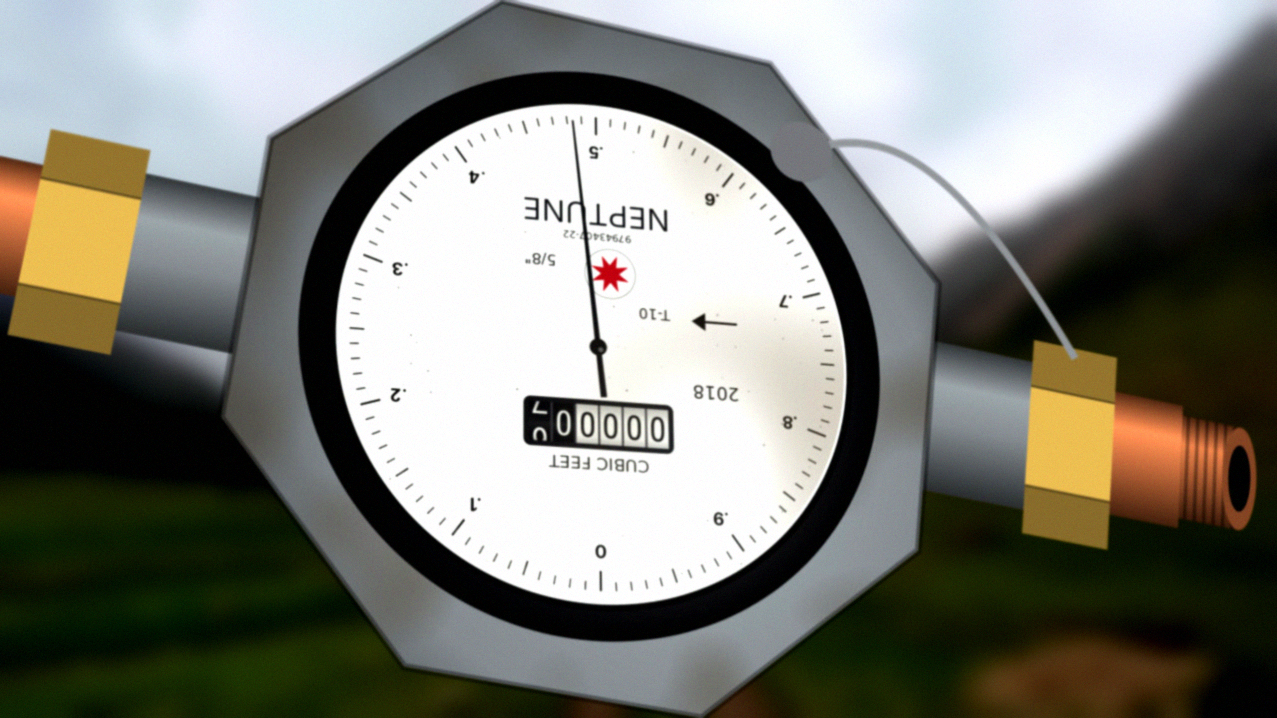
6.48 ft³
